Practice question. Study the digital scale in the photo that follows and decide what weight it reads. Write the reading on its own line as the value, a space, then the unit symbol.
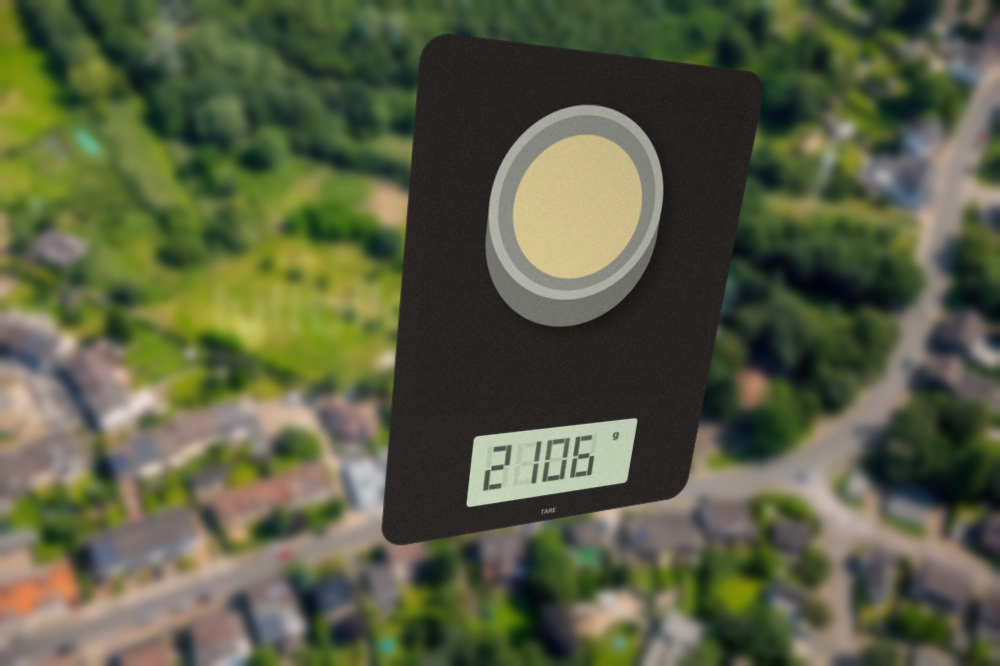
2106 g
